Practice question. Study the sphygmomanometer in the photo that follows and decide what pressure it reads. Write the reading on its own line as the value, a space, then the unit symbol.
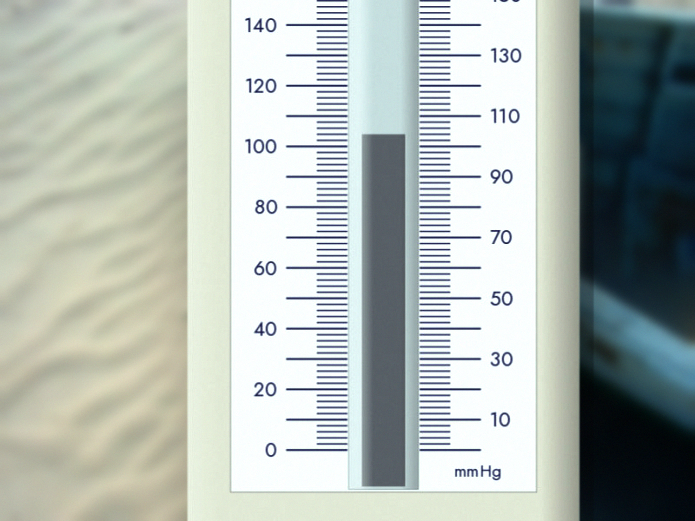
104 mmHg
